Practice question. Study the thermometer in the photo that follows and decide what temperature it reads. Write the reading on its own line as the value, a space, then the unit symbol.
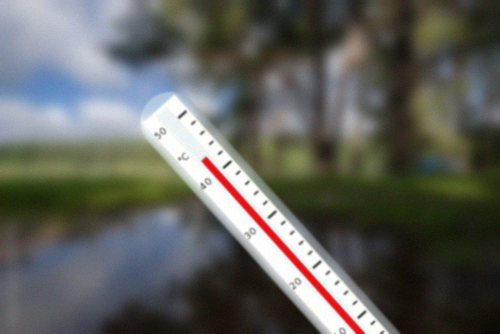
43 °C
